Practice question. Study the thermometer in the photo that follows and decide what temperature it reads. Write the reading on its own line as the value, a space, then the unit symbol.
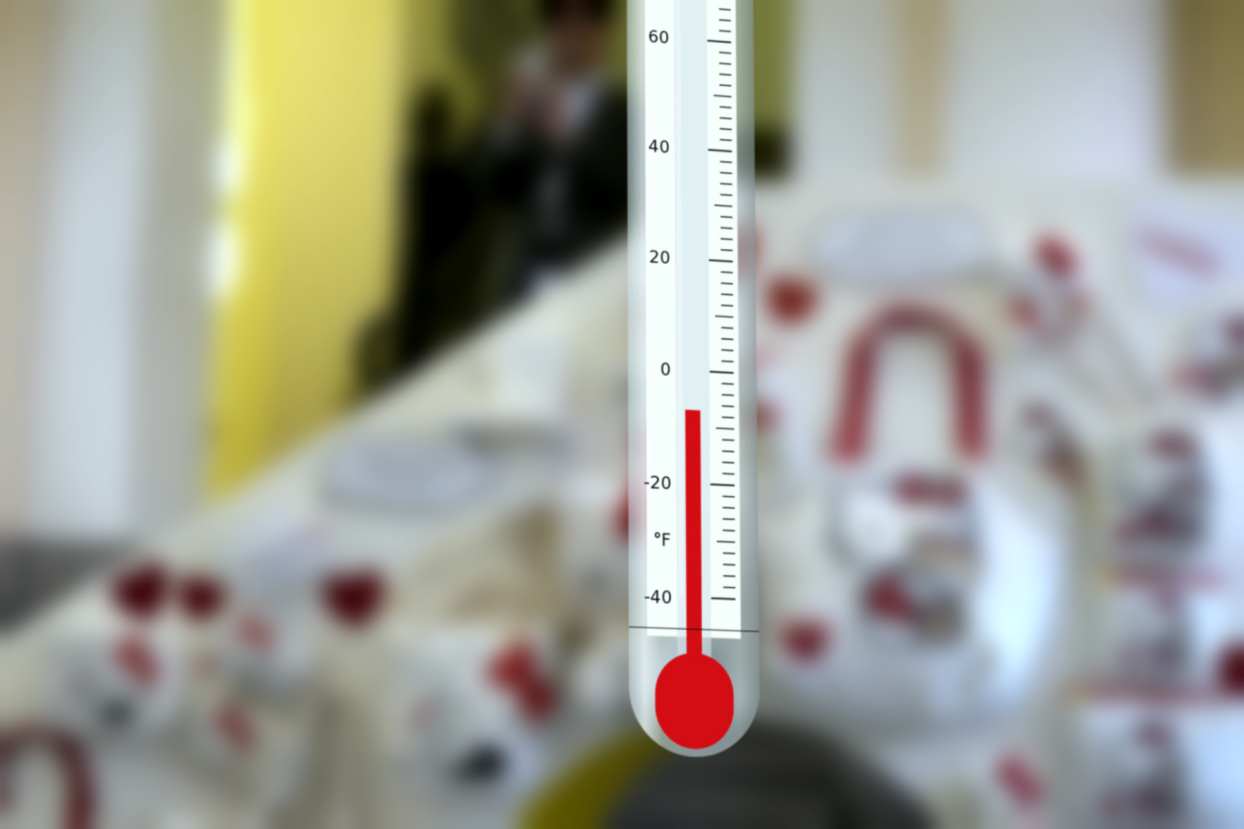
-7 °F
